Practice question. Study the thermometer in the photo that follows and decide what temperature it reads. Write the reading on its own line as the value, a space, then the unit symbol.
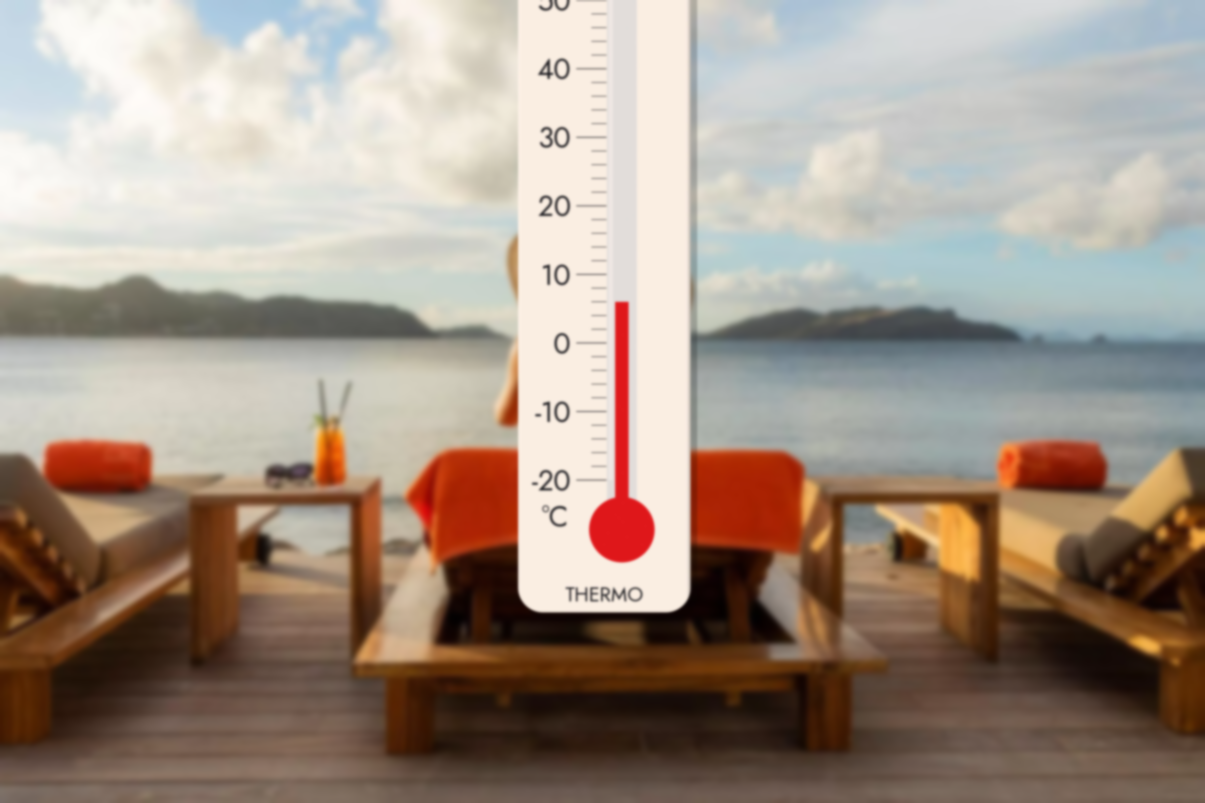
6 °C
